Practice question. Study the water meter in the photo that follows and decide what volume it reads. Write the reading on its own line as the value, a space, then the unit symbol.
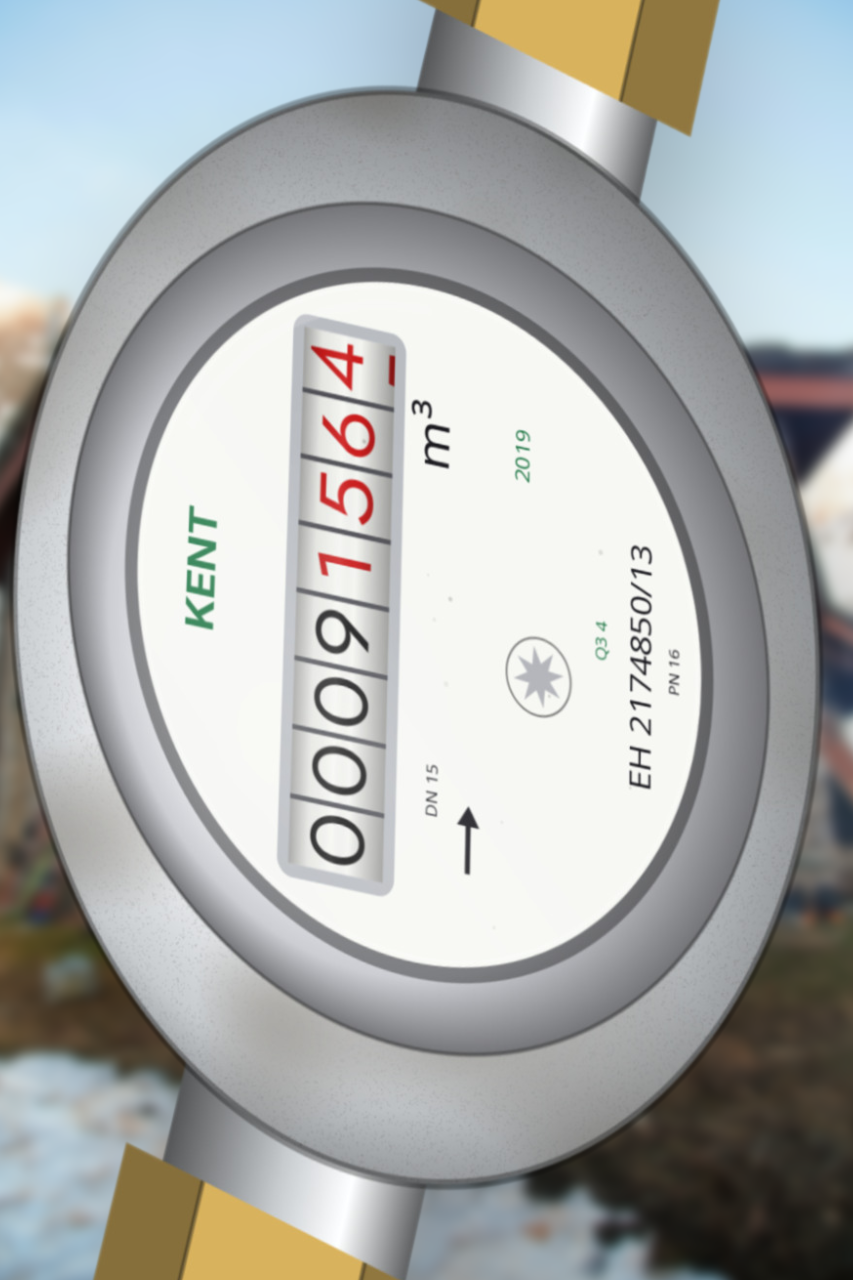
9.1564 m³
